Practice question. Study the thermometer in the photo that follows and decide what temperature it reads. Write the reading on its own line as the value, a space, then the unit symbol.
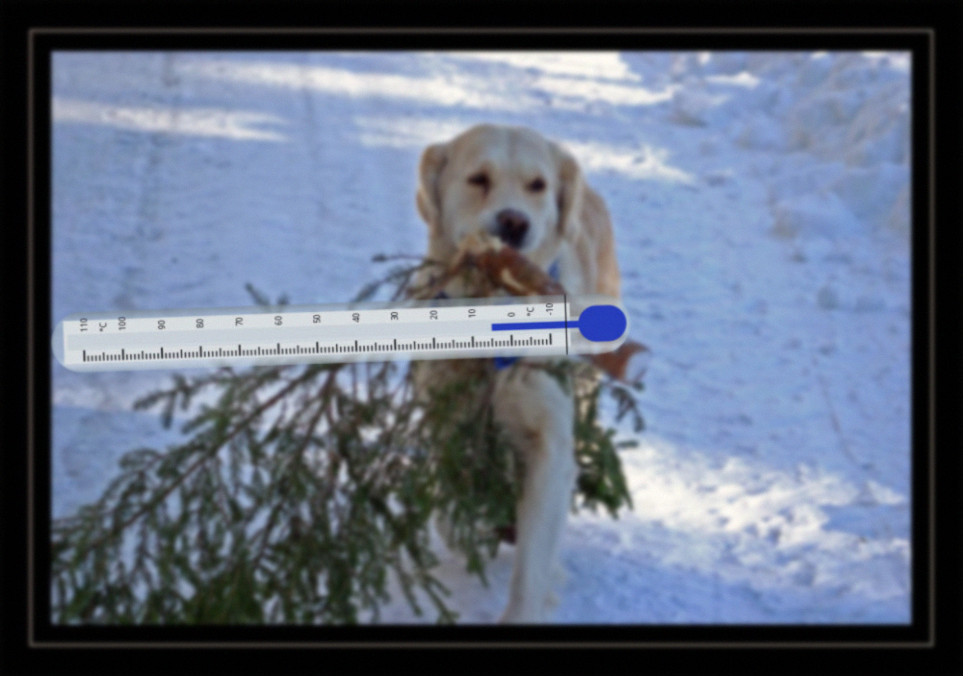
5 °C
